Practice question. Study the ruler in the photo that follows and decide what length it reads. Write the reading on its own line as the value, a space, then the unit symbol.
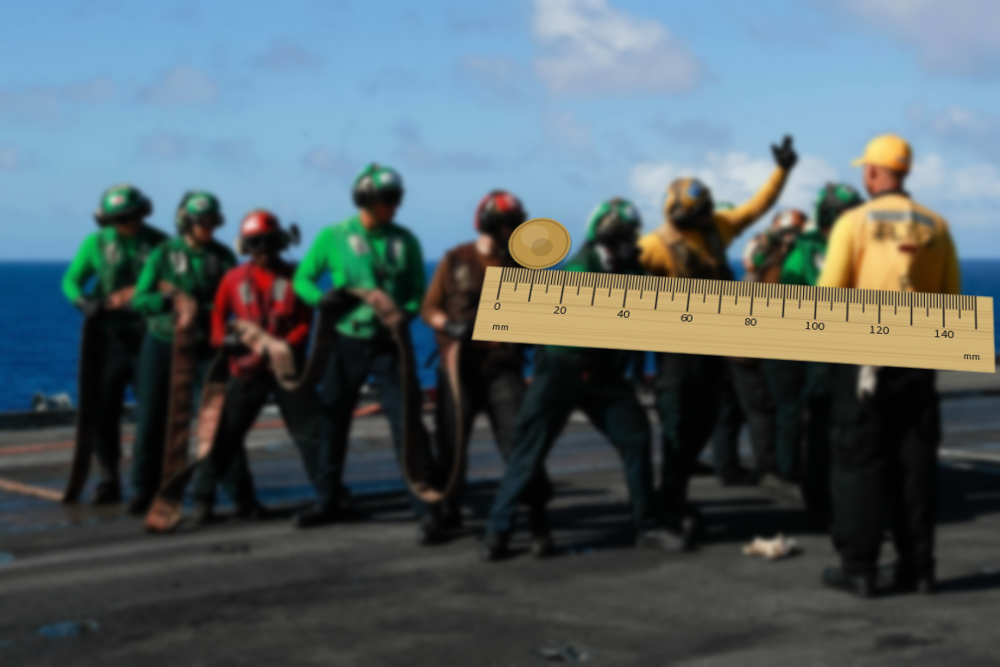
20 mm
